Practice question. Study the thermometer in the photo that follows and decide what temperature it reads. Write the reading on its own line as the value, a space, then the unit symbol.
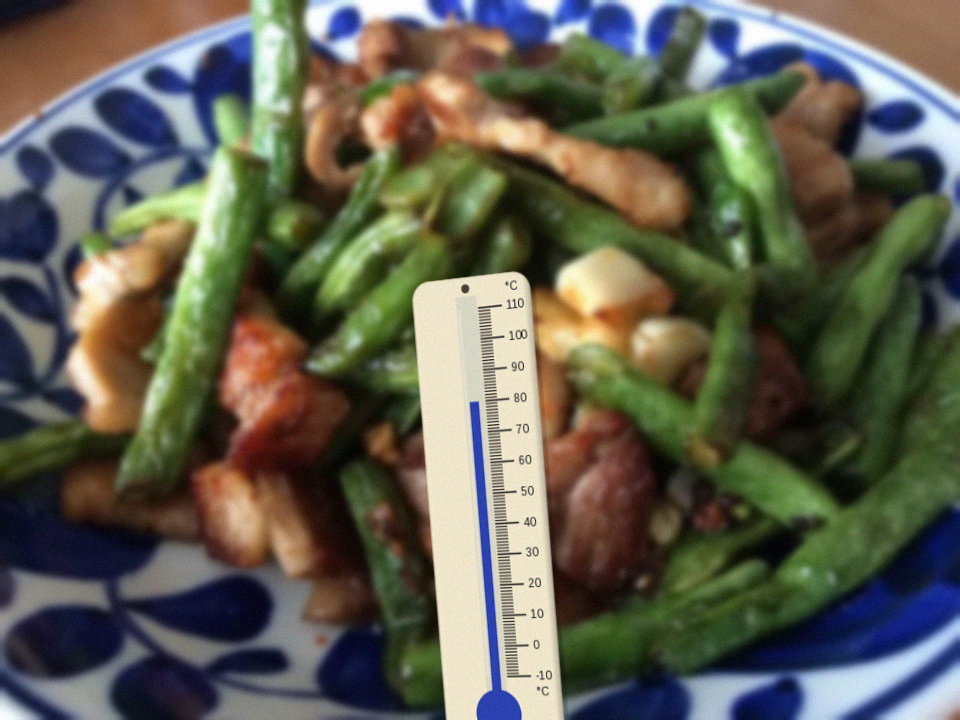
80 °C
